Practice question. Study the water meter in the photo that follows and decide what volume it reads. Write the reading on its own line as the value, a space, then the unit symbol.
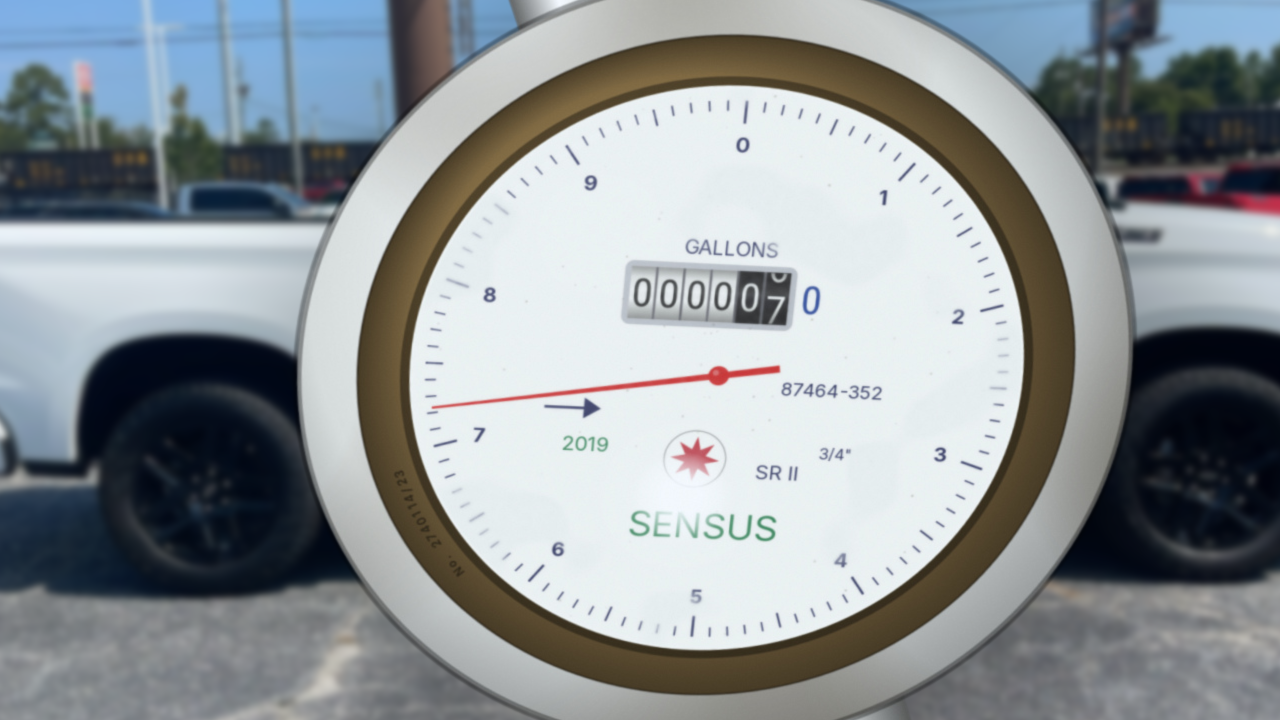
67.2 gal
